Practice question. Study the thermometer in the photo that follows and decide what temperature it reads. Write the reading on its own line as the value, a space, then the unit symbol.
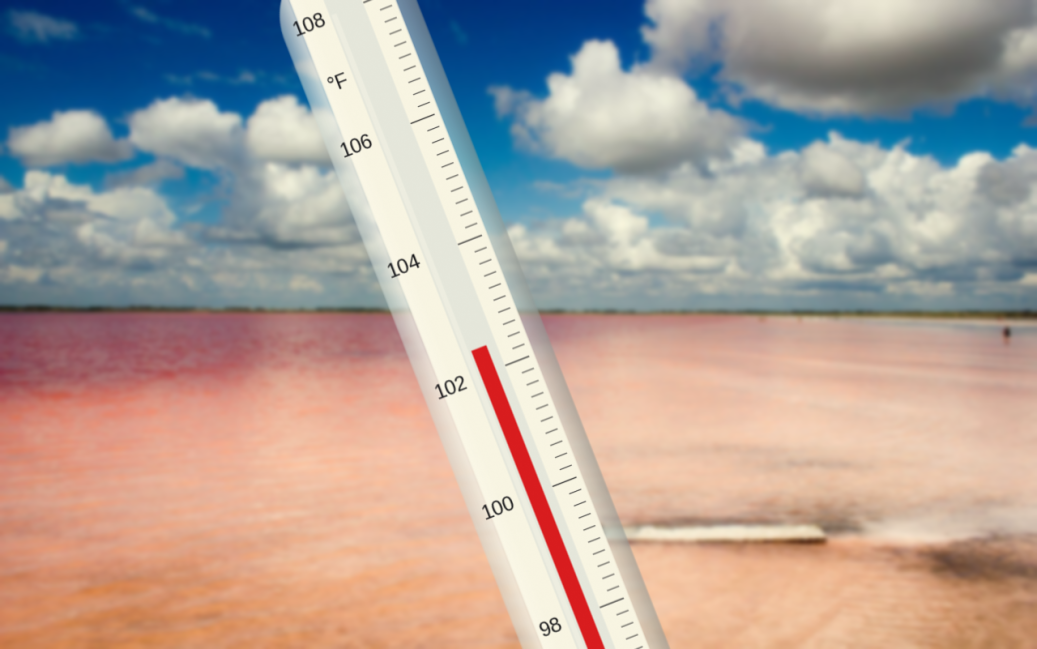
102.4 °F
